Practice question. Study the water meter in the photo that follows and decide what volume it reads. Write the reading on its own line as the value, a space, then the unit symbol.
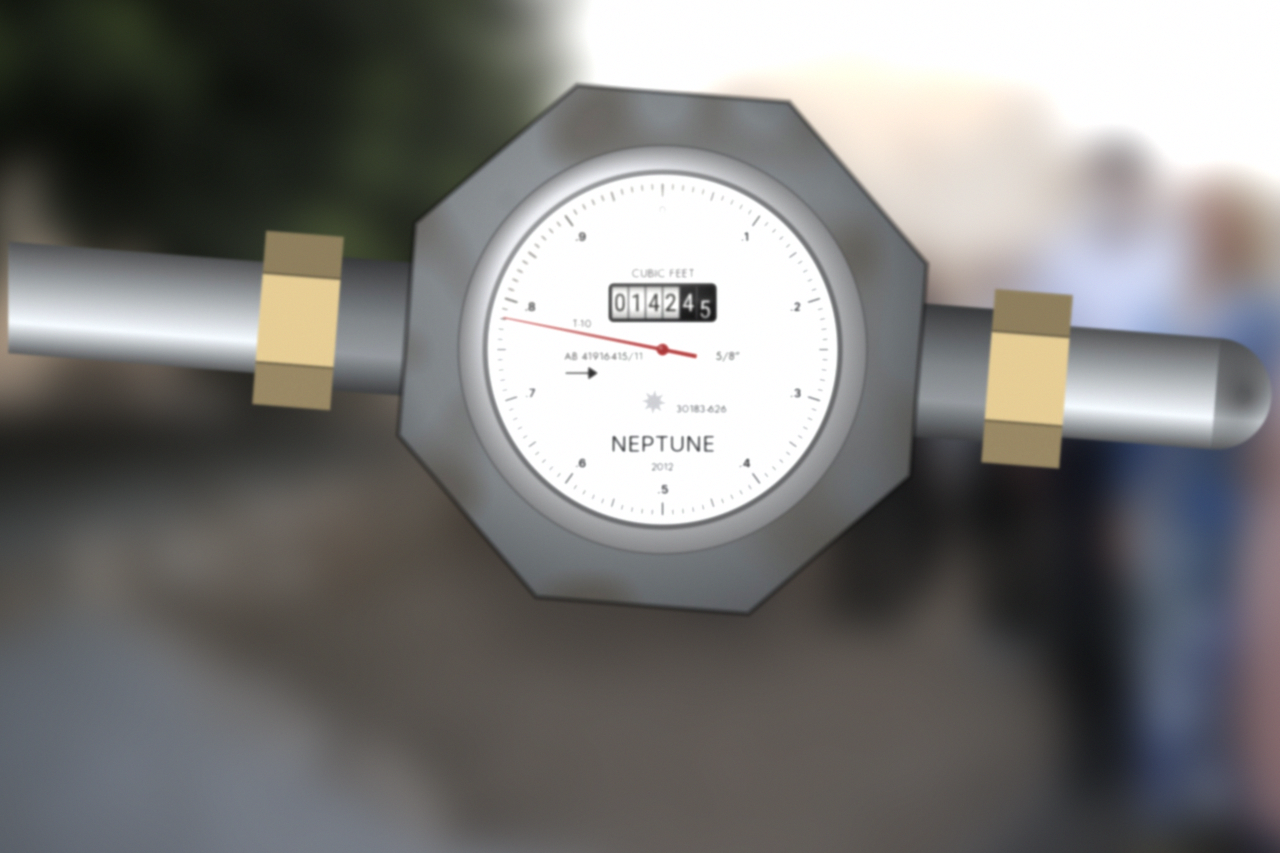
14244.78 ft³
